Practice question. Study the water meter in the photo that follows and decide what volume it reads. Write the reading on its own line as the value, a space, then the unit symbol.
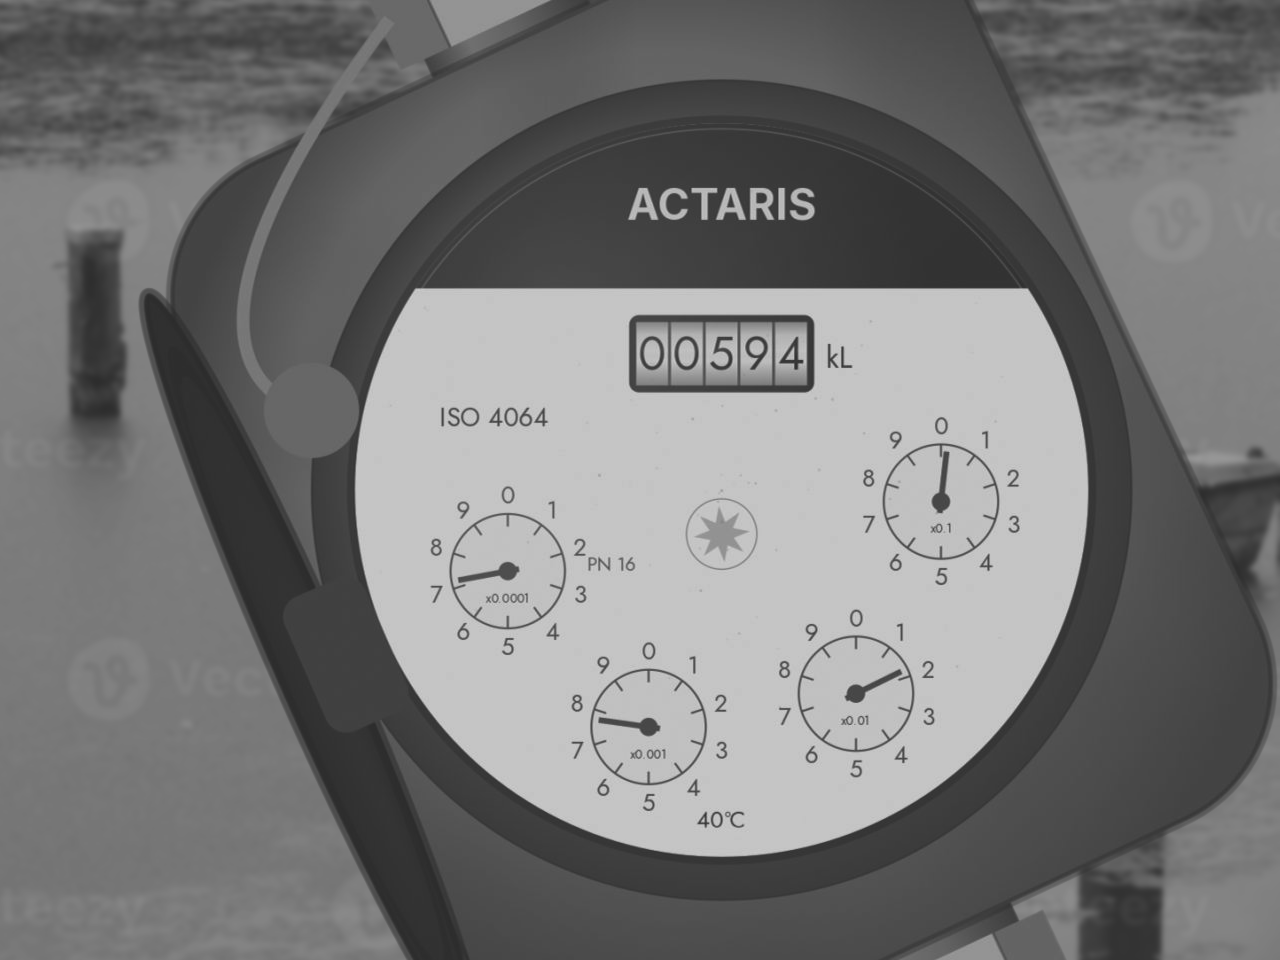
594.0177 kL
